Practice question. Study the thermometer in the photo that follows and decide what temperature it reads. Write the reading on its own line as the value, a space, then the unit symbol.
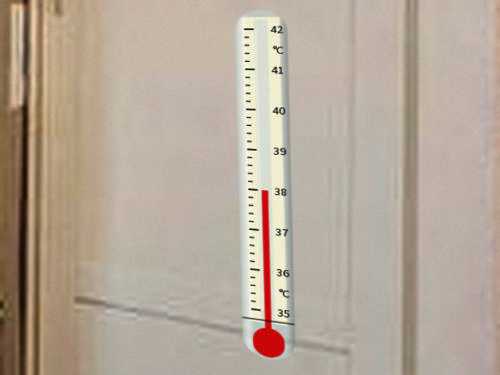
38 °C
